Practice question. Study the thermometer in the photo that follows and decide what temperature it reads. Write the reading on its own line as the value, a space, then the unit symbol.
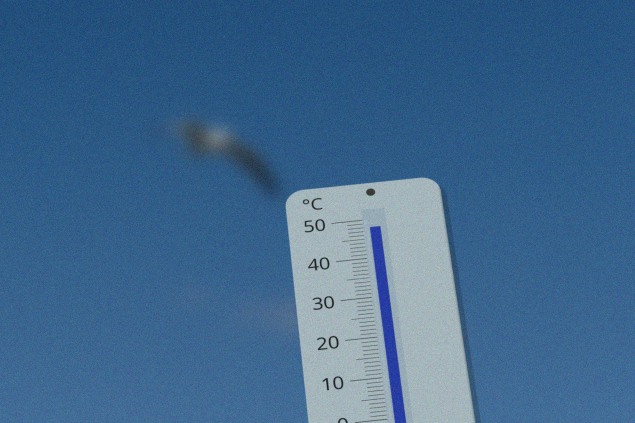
48 °C
